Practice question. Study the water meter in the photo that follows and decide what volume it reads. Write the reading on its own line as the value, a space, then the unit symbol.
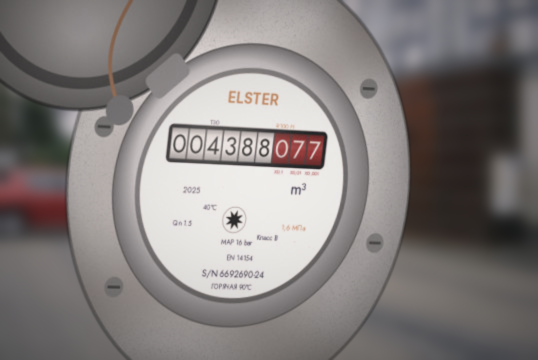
4388.077 m³
